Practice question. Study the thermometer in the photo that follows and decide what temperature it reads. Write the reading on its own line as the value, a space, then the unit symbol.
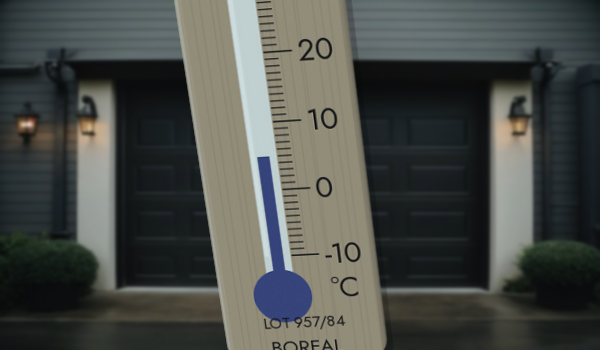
5 °C
